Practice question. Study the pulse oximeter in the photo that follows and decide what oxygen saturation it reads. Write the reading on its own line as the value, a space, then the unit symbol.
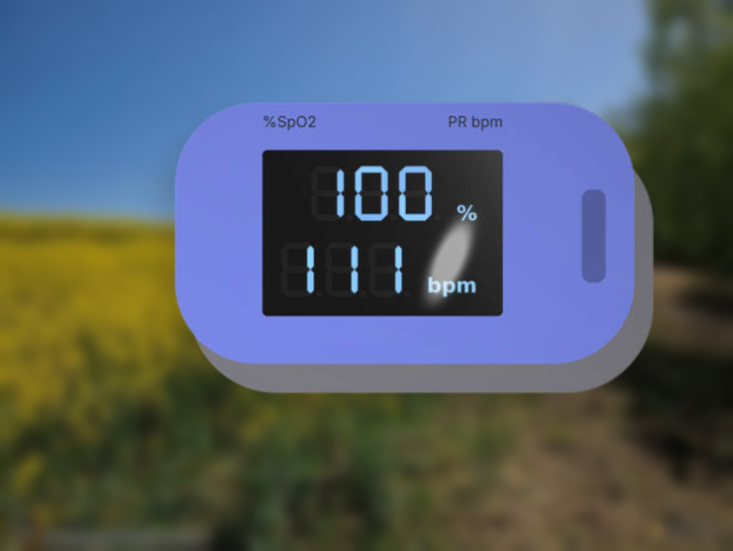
100 %
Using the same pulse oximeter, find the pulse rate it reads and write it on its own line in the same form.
111 bpm
